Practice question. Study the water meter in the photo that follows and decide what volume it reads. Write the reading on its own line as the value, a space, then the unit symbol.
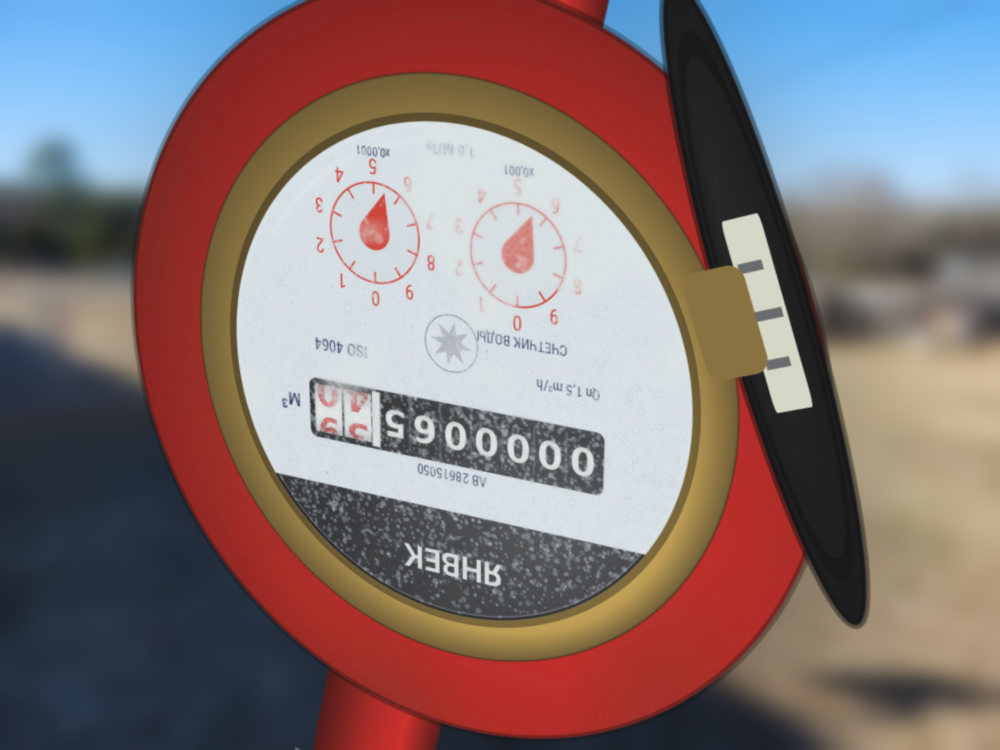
65.3955 m³
